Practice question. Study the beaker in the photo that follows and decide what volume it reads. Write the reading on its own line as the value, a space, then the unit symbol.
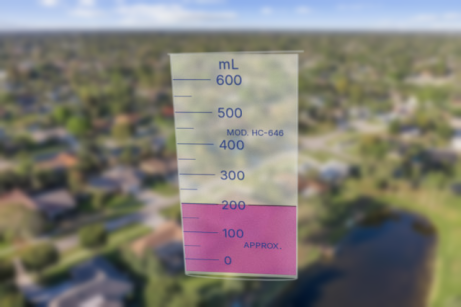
200 mL
